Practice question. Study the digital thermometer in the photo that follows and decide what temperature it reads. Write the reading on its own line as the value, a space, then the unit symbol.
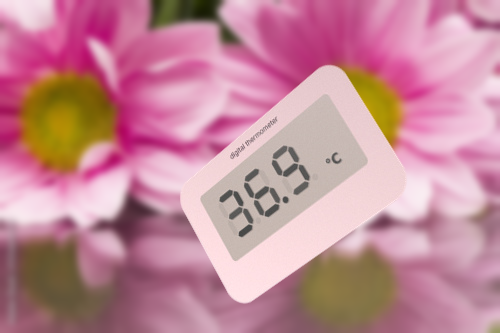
36.9 °C
